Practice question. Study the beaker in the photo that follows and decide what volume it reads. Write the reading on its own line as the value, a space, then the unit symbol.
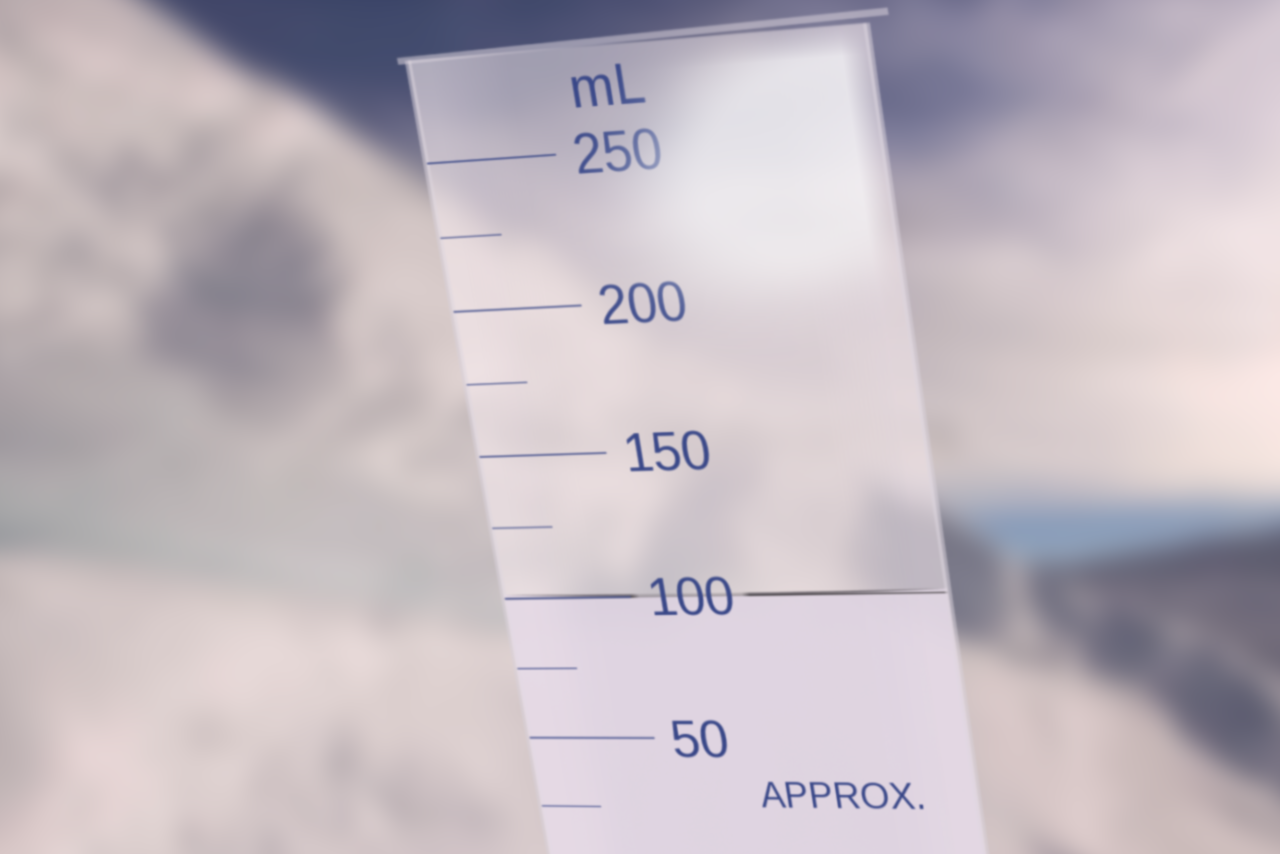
100 mL
